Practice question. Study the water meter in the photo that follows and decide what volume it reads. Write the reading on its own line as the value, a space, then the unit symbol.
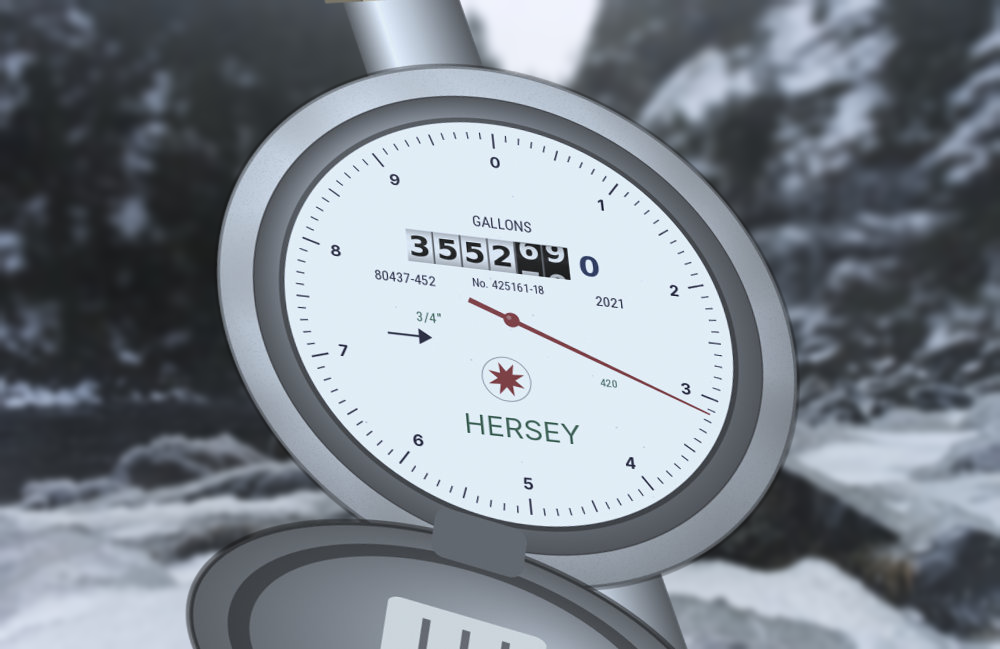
3552693.1 gal
